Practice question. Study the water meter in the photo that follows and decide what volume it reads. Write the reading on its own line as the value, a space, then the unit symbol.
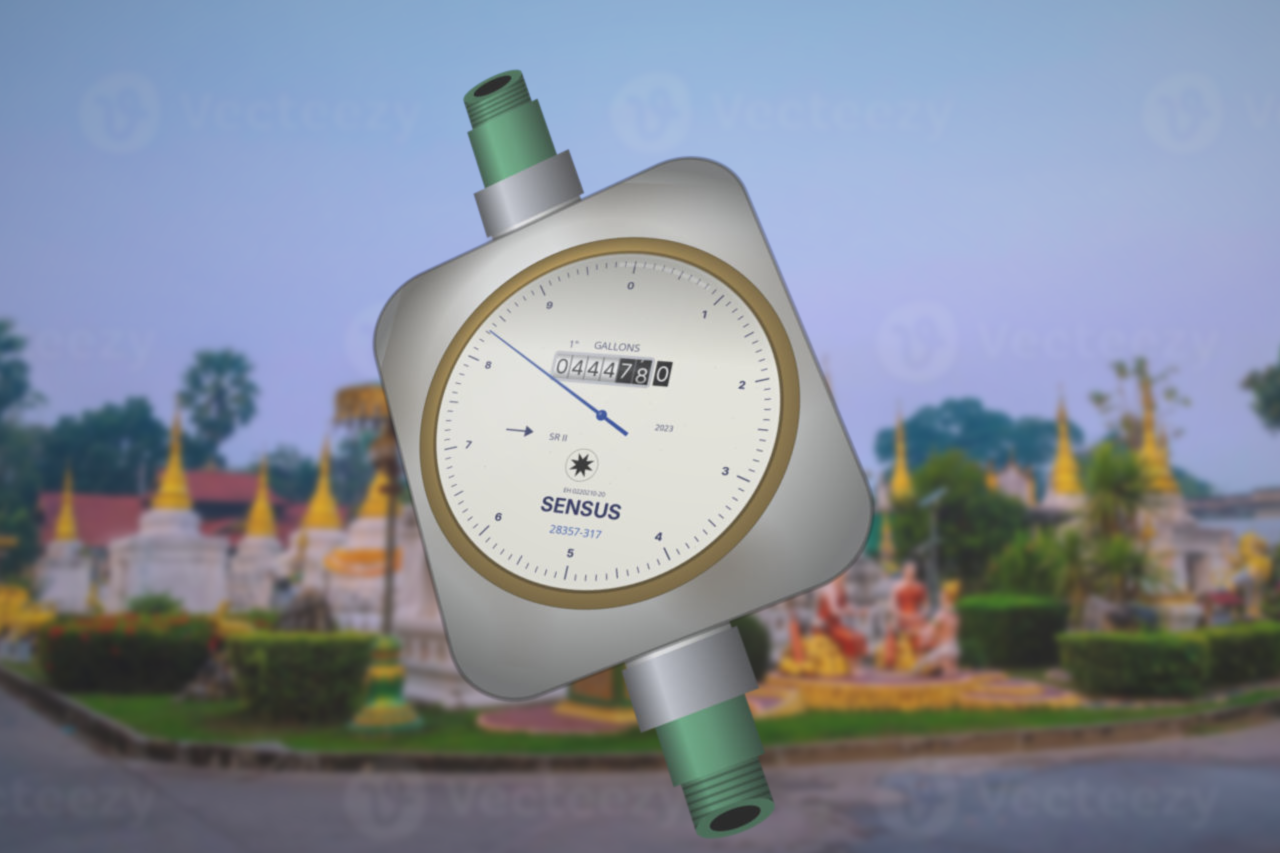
444778.3 gal
